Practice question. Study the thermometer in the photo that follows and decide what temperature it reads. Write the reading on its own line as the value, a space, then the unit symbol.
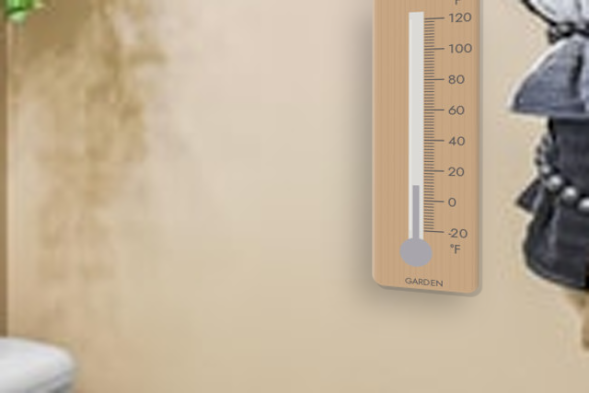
10 °F
